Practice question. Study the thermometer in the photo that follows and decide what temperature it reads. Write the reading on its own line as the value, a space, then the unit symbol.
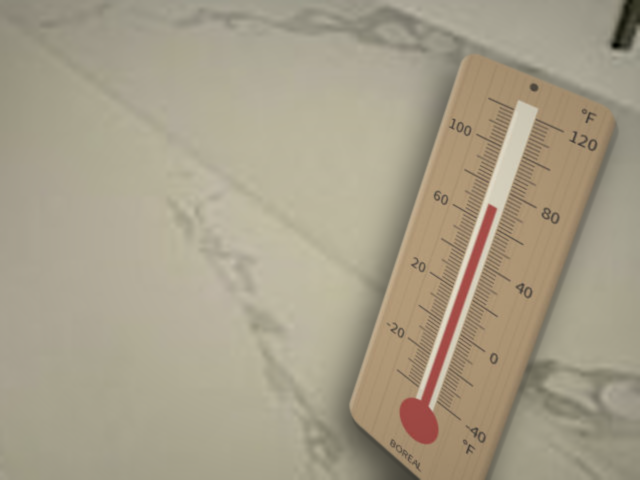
70 °F
